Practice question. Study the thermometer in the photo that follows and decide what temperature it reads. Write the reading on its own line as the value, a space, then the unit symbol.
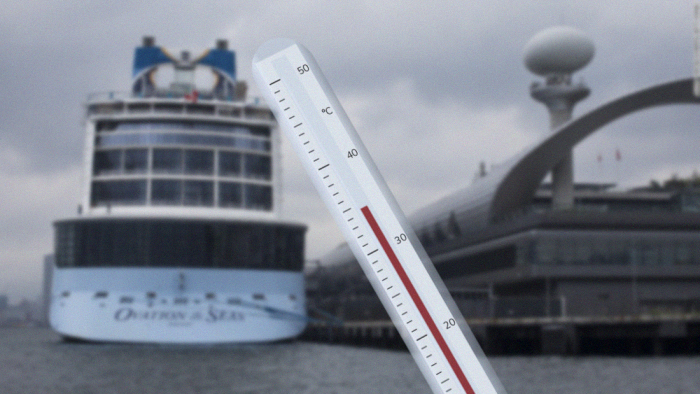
34.5 °C
